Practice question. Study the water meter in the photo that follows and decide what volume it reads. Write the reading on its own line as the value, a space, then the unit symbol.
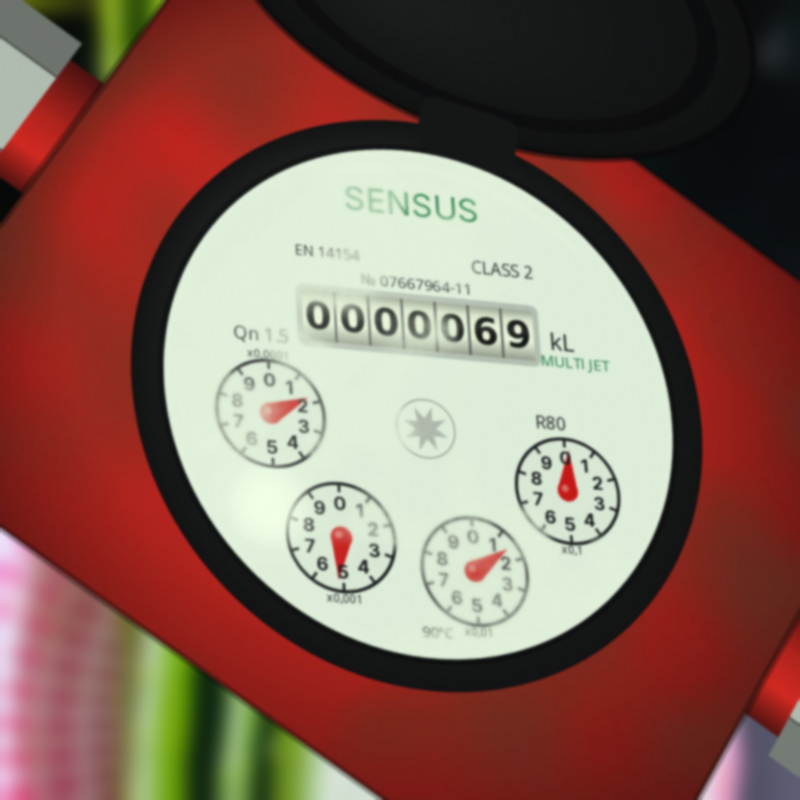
69.0151 kL
